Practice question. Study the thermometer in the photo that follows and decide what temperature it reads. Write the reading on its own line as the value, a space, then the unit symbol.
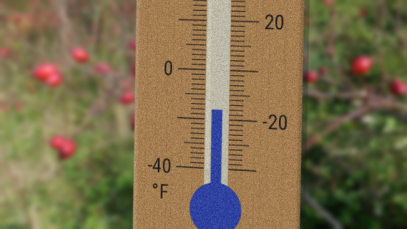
-16 °F
